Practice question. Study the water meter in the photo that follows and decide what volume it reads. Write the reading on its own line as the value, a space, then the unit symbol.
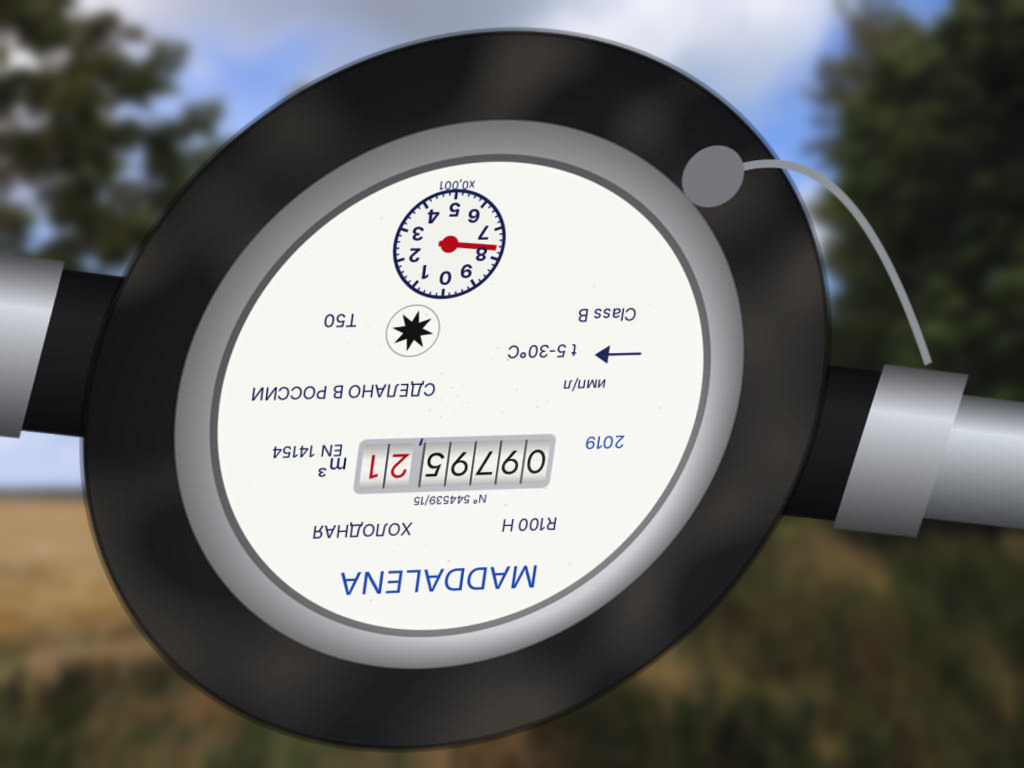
9795.217 m³
